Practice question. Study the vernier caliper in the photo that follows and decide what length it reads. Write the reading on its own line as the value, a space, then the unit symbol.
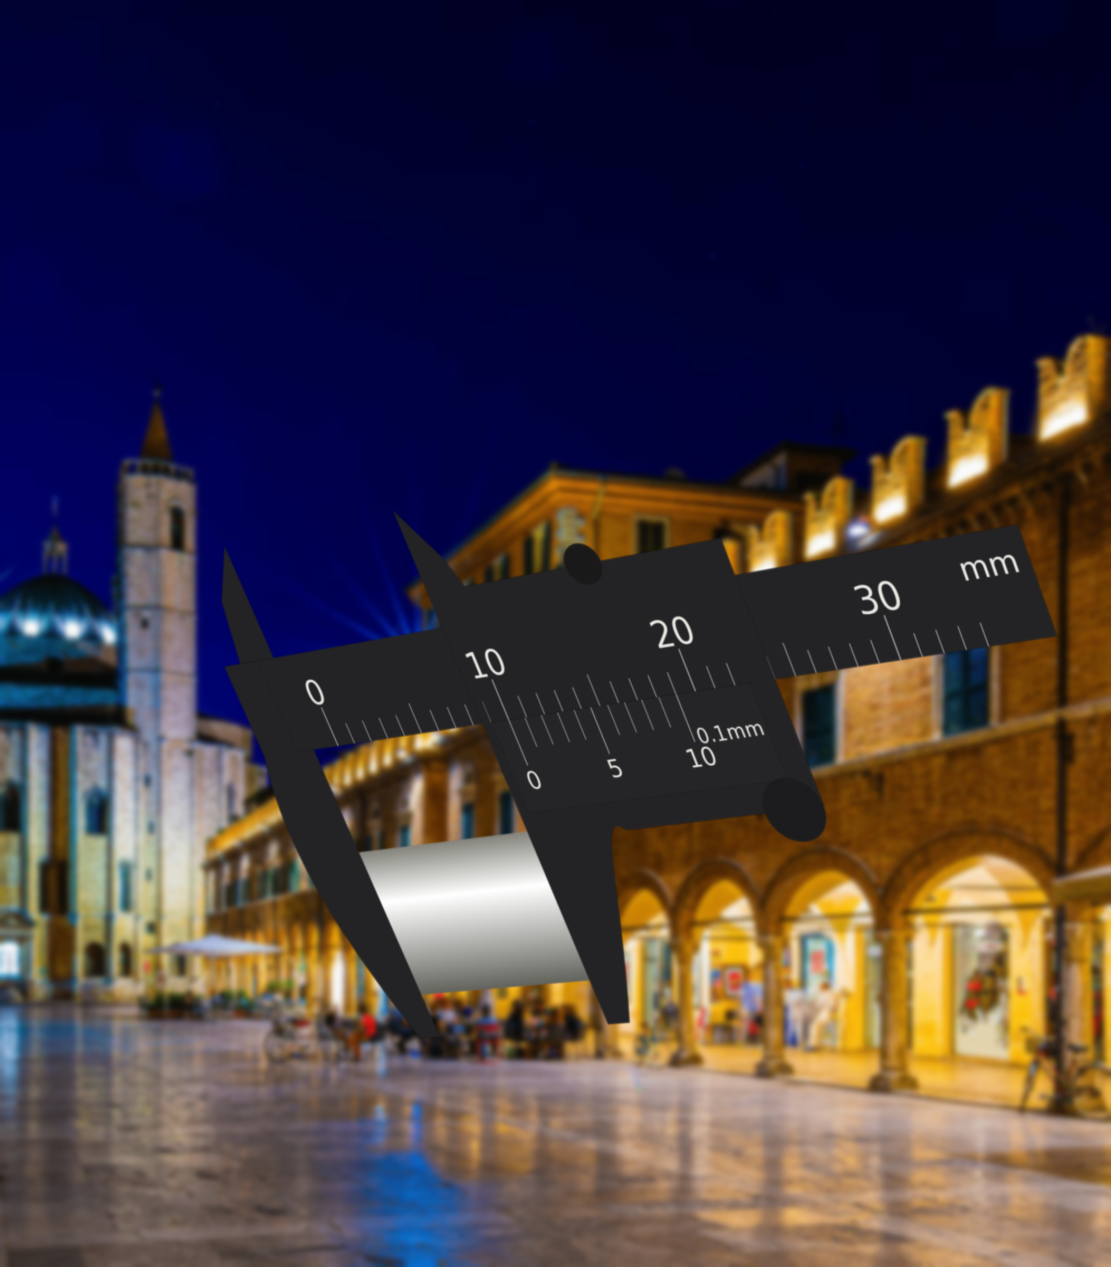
10.0 mm
